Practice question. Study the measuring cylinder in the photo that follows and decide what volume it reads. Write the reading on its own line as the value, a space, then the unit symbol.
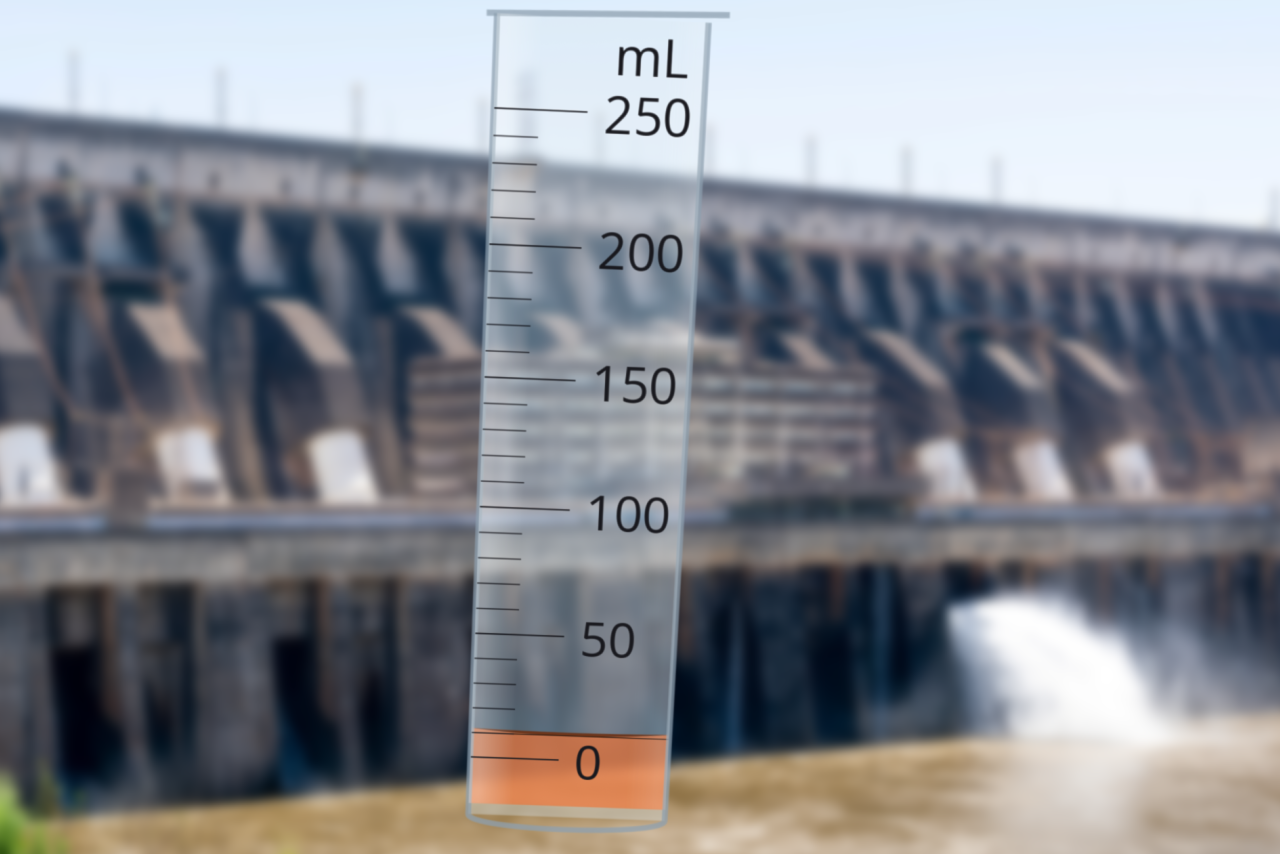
10 mL
